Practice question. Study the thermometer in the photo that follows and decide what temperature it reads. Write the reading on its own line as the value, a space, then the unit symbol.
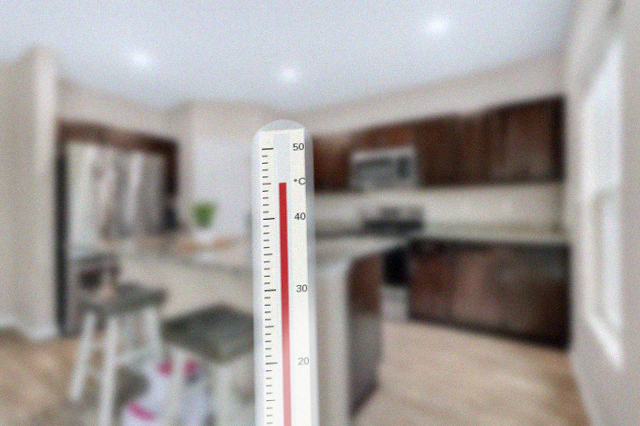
45 °C
